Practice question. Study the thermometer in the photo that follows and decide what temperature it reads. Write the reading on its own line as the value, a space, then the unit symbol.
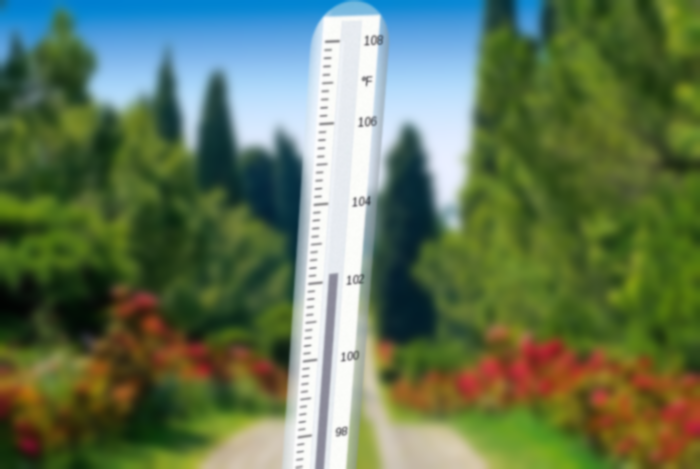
102.2 °F
